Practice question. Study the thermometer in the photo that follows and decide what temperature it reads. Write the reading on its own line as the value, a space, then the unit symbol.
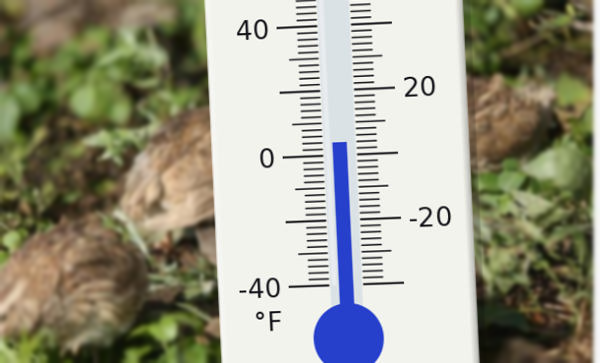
4 °F
